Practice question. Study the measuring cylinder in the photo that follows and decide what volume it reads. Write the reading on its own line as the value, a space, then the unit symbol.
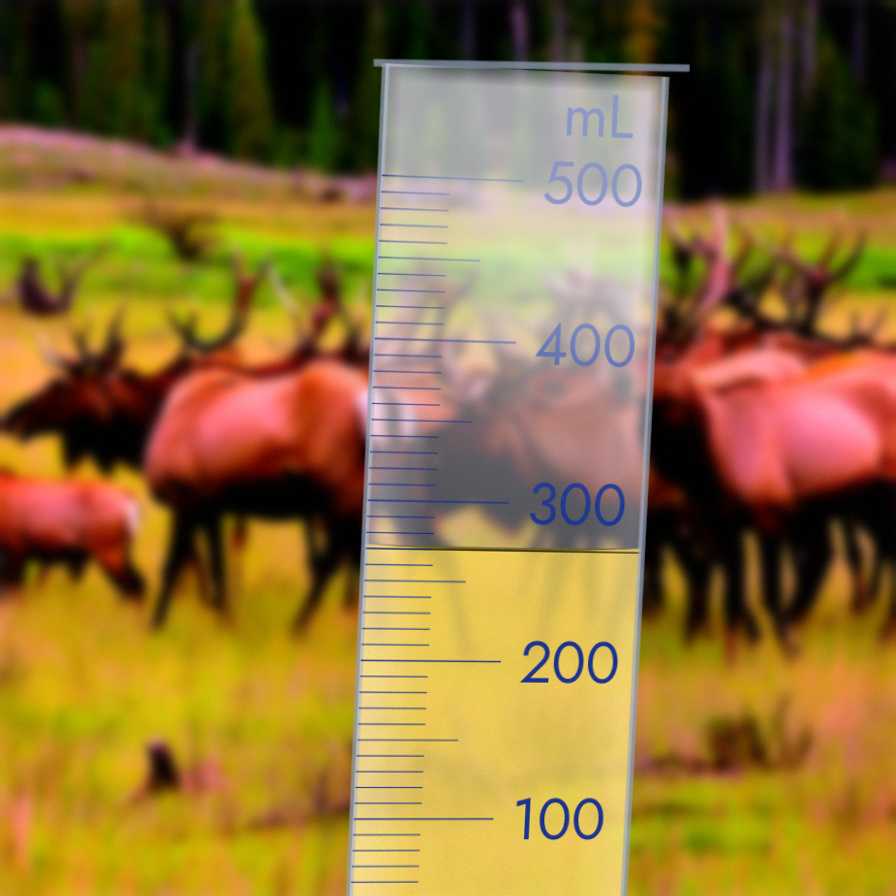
270 mL
